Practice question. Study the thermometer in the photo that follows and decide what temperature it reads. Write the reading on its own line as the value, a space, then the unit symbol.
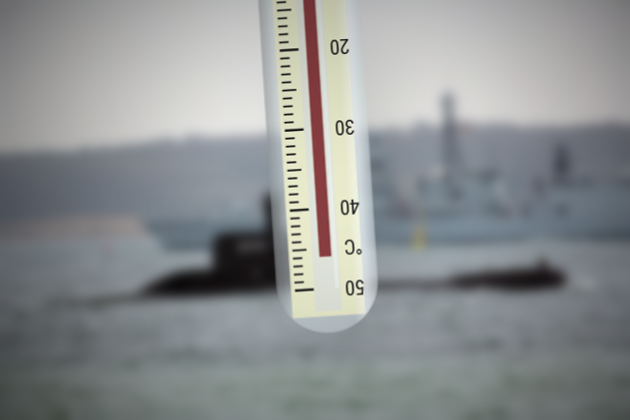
46 °C
